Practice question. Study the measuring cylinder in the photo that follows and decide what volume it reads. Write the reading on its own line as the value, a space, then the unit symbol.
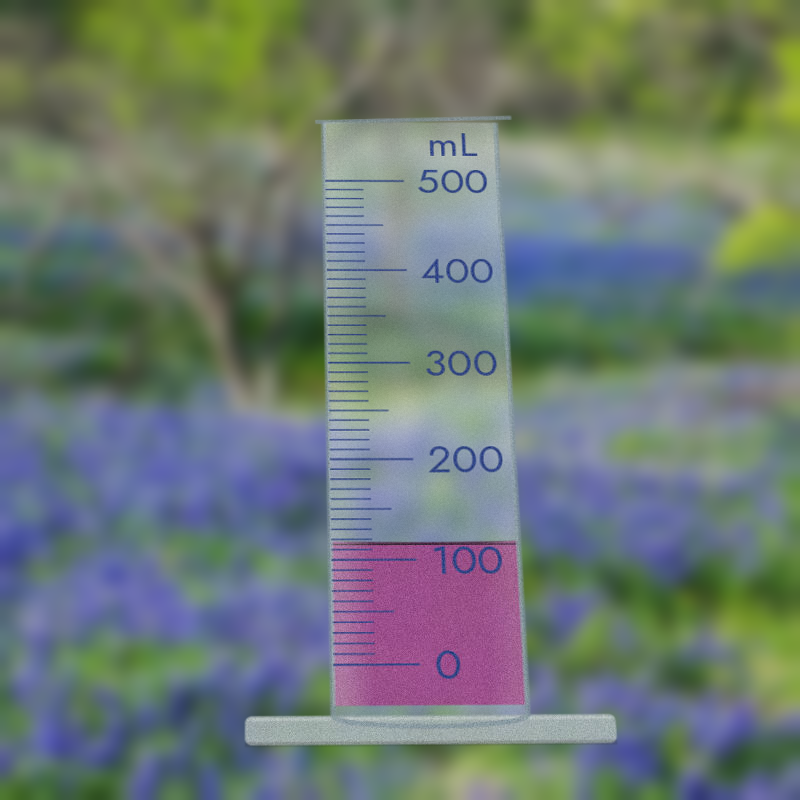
115 mL
